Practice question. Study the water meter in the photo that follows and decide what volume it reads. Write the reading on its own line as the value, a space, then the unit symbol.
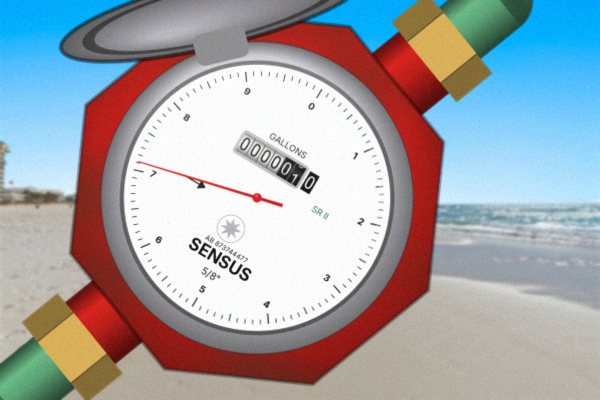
7.1 gal
